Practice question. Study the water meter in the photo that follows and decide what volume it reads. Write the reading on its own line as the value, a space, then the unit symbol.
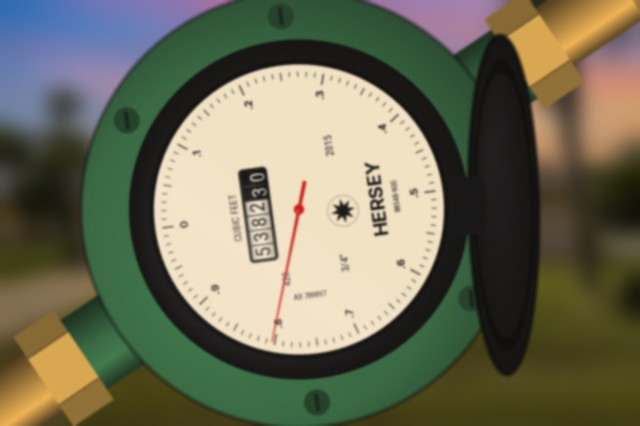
538229.80 ft³
